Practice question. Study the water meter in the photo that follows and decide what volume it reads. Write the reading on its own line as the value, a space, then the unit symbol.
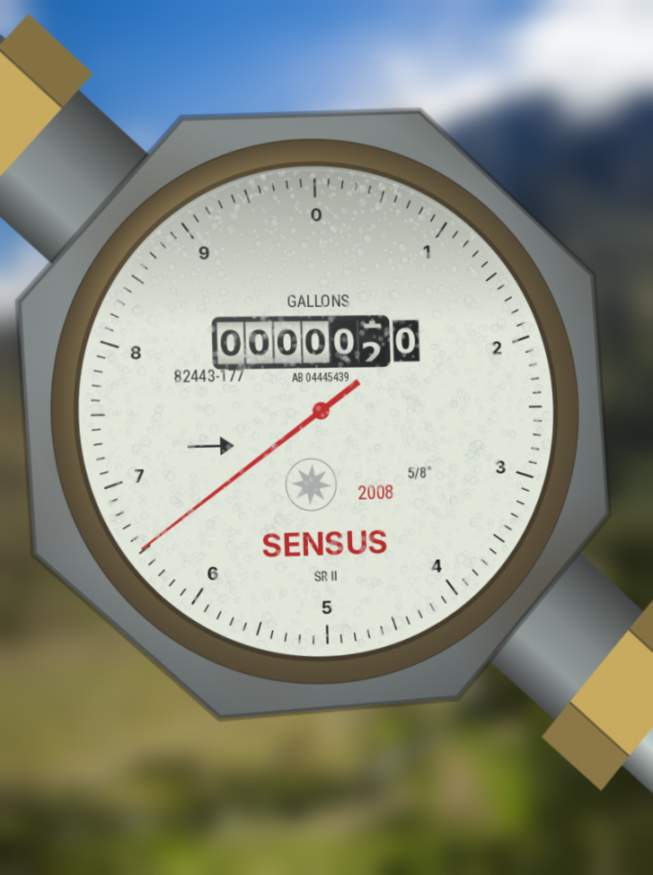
16.5 gal
